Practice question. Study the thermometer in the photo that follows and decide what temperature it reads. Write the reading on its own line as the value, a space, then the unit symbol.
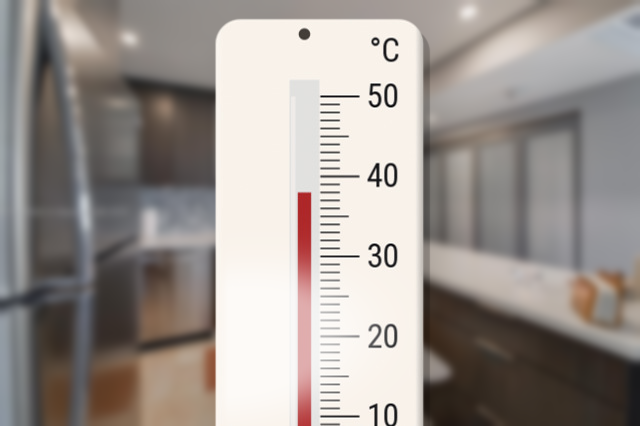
38 °C
